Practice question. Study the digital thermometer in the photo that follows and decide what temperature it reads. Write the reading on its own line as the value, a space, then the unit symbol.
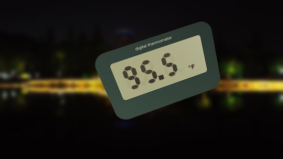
95.5 °F
